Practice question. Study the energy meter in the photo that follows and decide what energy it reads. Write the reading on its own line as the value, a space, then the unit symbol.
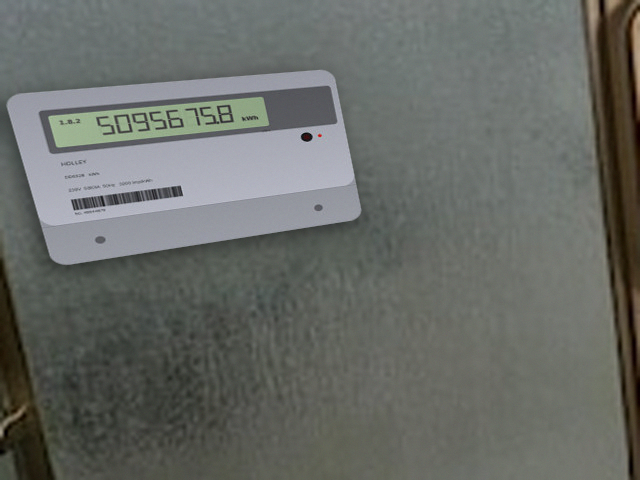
5095675.8 kWh
